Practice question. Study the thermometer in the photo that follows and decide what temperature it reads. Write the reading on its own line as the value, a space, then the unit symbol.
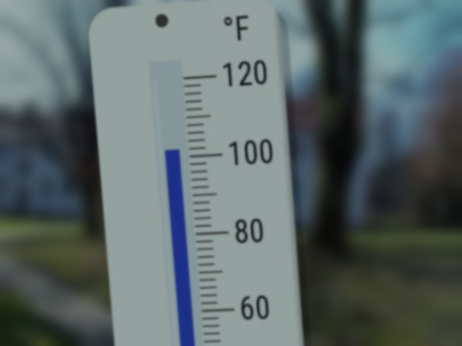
102 °F
